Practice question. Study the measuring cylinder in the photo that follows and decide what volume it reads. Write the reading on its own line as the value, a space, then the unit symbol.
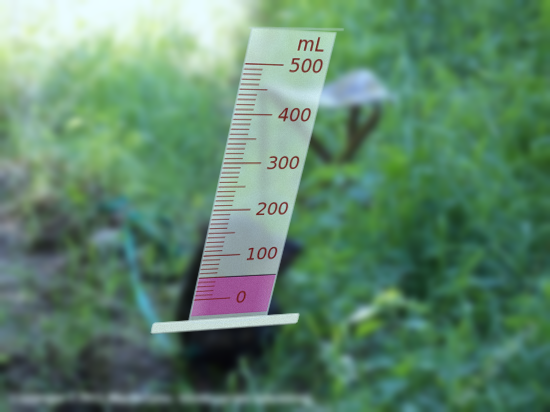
50 mL
